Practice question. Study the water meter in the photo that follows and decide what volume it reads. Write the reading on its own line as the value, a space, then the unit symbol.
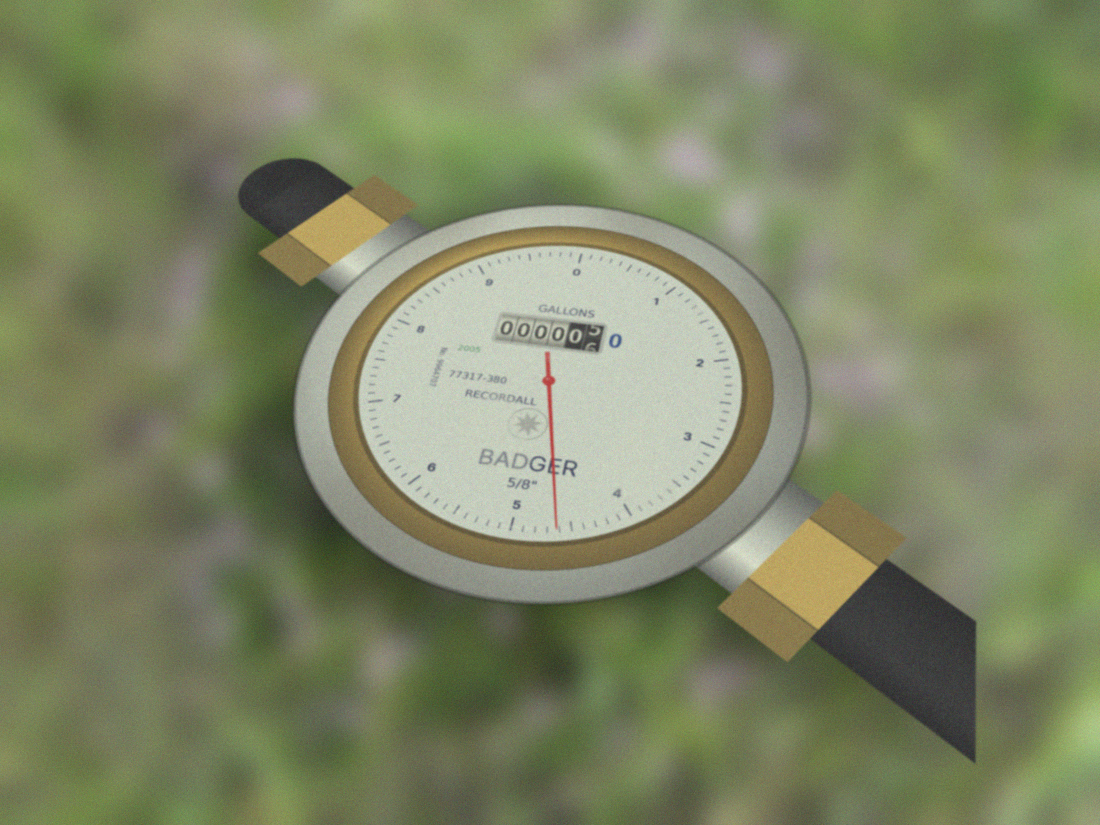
54.6 gal
